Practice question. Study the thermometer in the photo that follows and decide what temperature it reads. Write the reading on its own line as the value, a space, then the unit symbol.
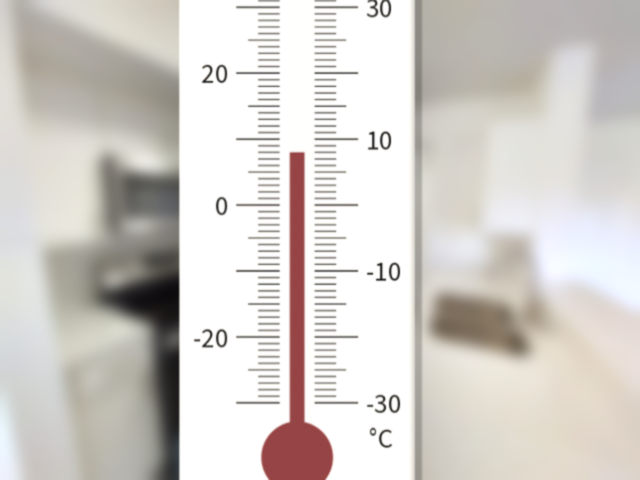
8 °C
